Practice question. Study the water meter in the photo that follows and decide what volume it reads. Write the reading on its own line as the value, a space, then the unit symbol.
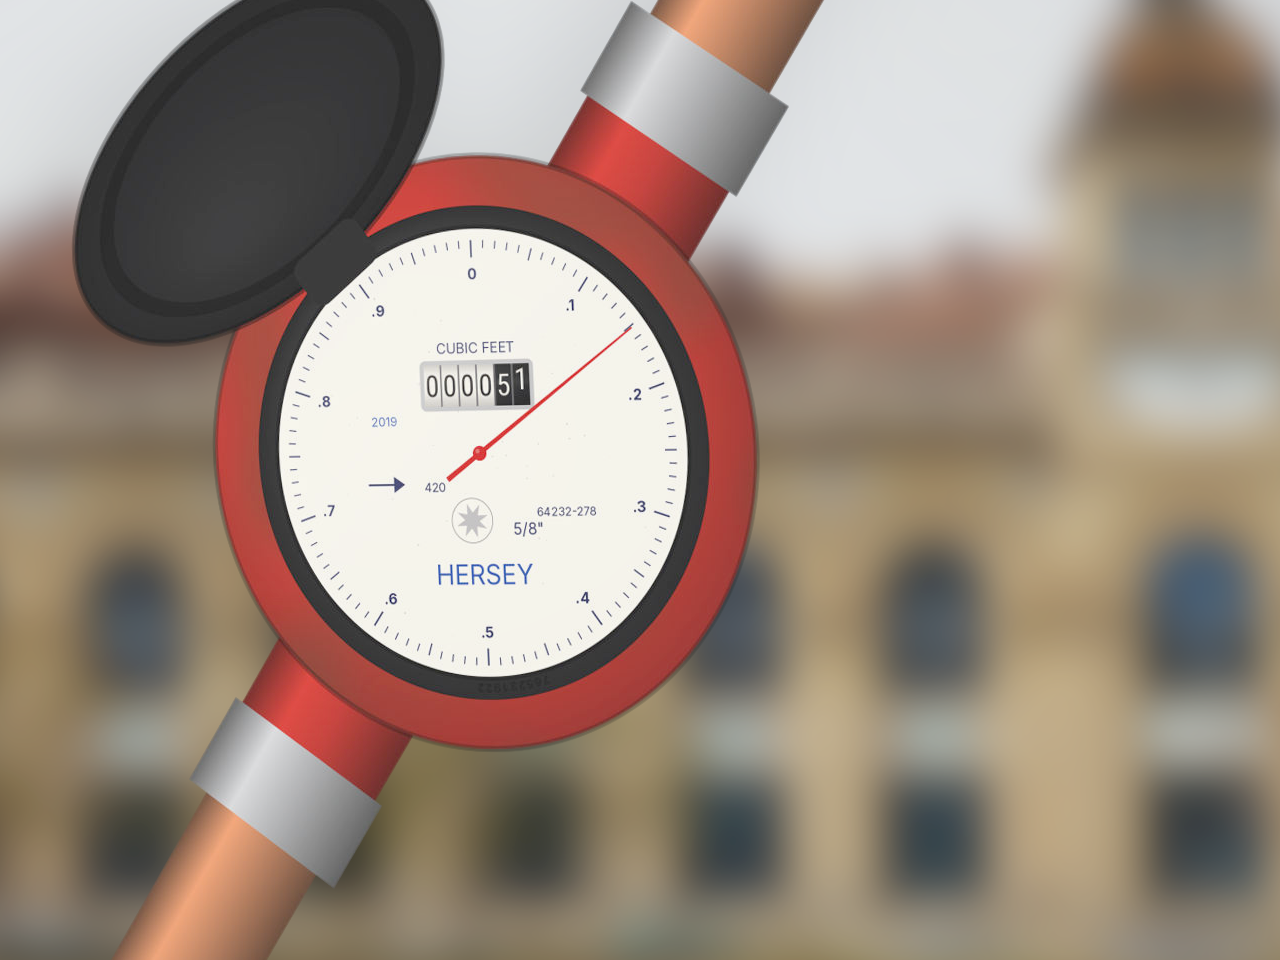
51.15 ft³
